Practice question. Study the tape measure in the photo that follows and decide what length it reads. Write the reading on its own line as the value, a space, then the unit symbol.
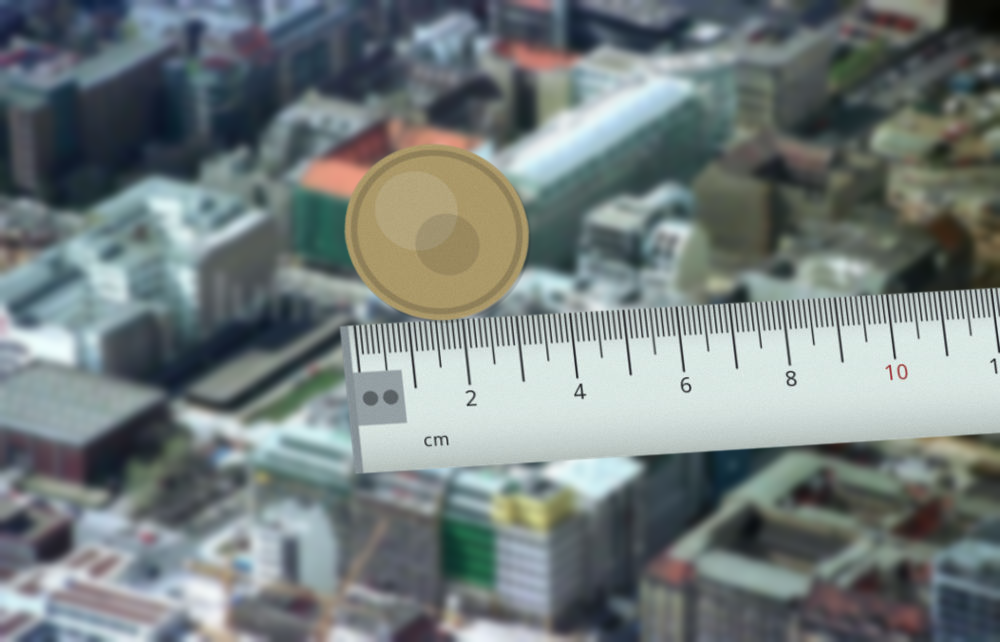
3.4 cm
